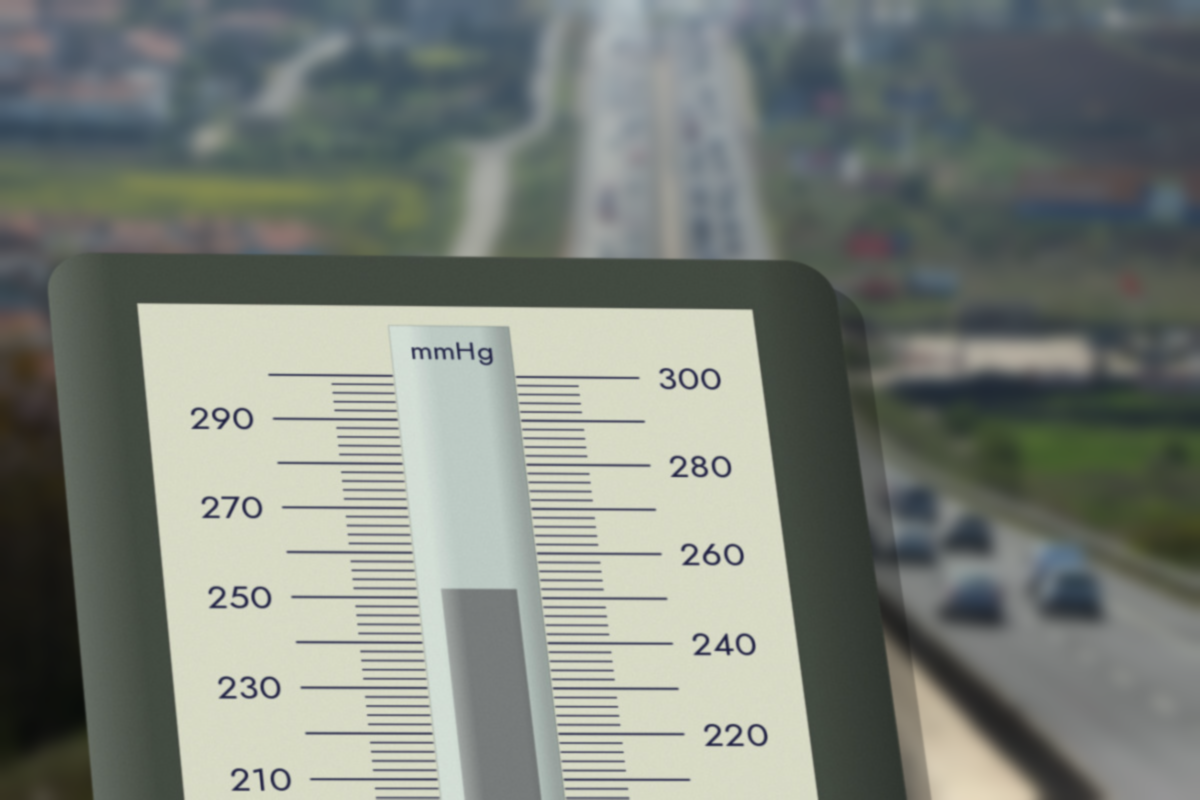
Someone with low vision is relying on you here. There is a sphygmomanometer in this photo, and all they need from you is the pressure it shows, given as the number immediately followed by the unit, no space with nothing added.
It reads 252mmHg
